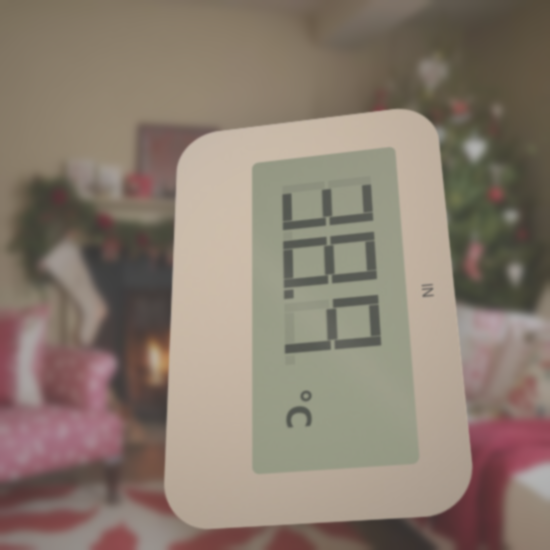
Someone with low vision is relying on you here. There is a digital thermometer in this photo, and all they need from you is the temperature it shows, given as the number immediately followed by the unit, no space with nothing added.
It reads 38.9°C
